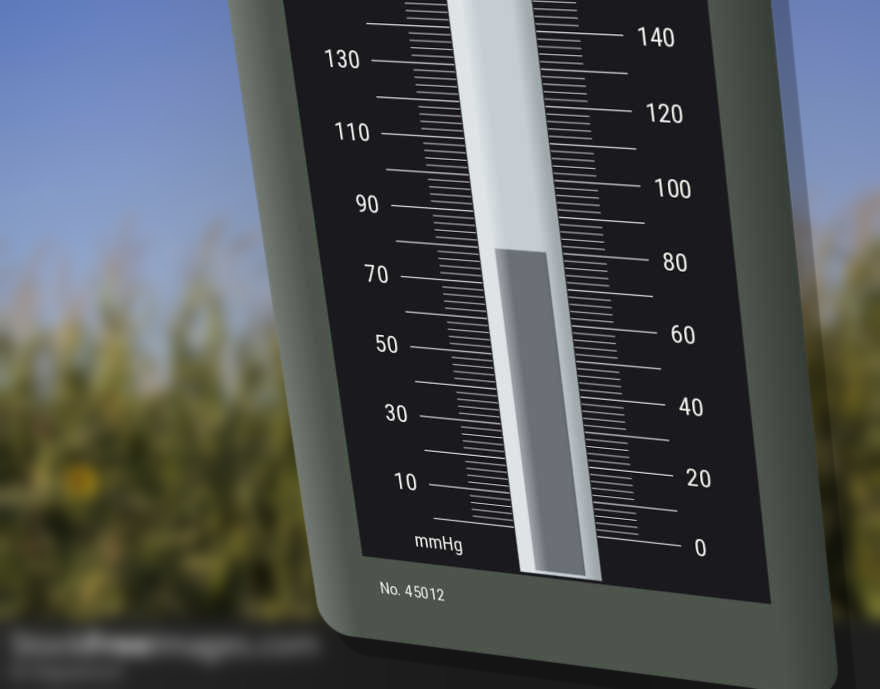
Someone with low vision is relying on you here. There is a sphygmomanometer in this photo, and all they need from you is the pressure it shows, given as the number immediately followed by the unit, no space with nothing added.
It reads 80mmHg
